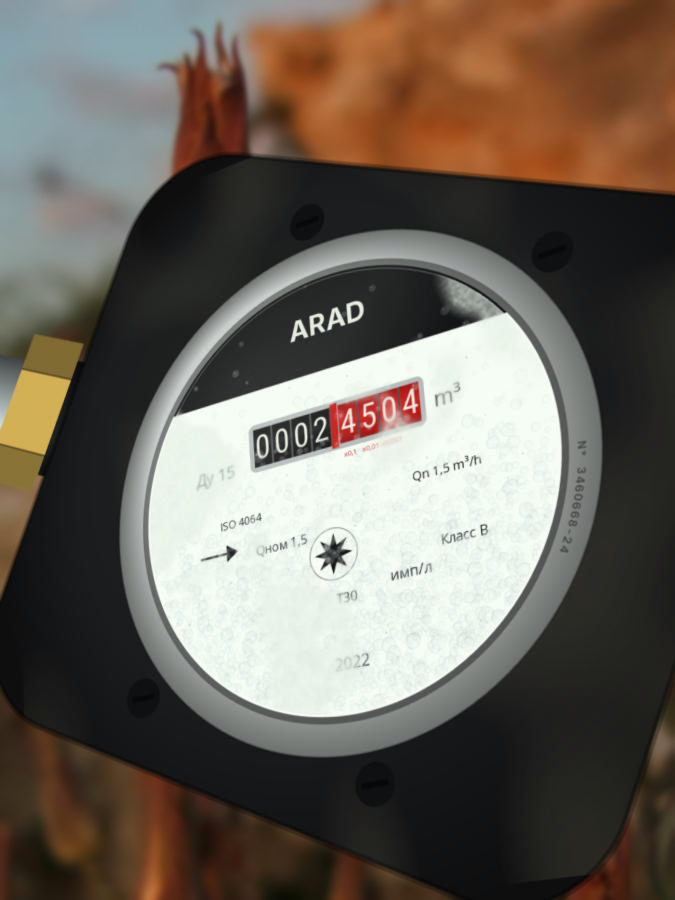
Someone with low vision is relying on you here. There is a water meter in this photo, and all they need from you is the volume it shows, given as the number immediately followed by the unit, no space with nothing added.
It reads 2.4504m³
